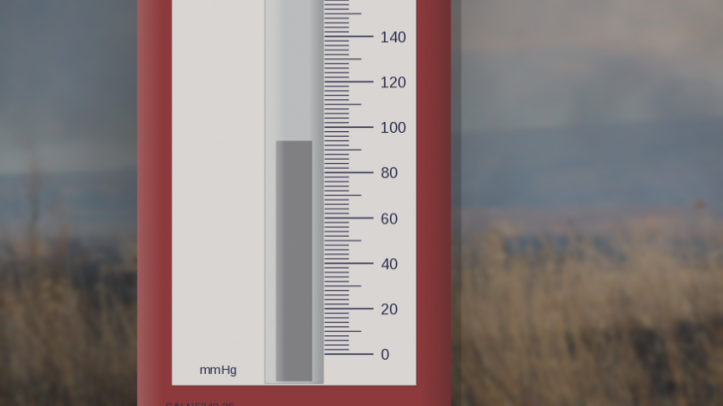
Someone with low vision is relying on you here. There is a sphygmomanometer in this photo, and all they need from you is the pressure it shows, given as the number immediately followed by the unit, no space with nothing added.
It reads 94mmHg
